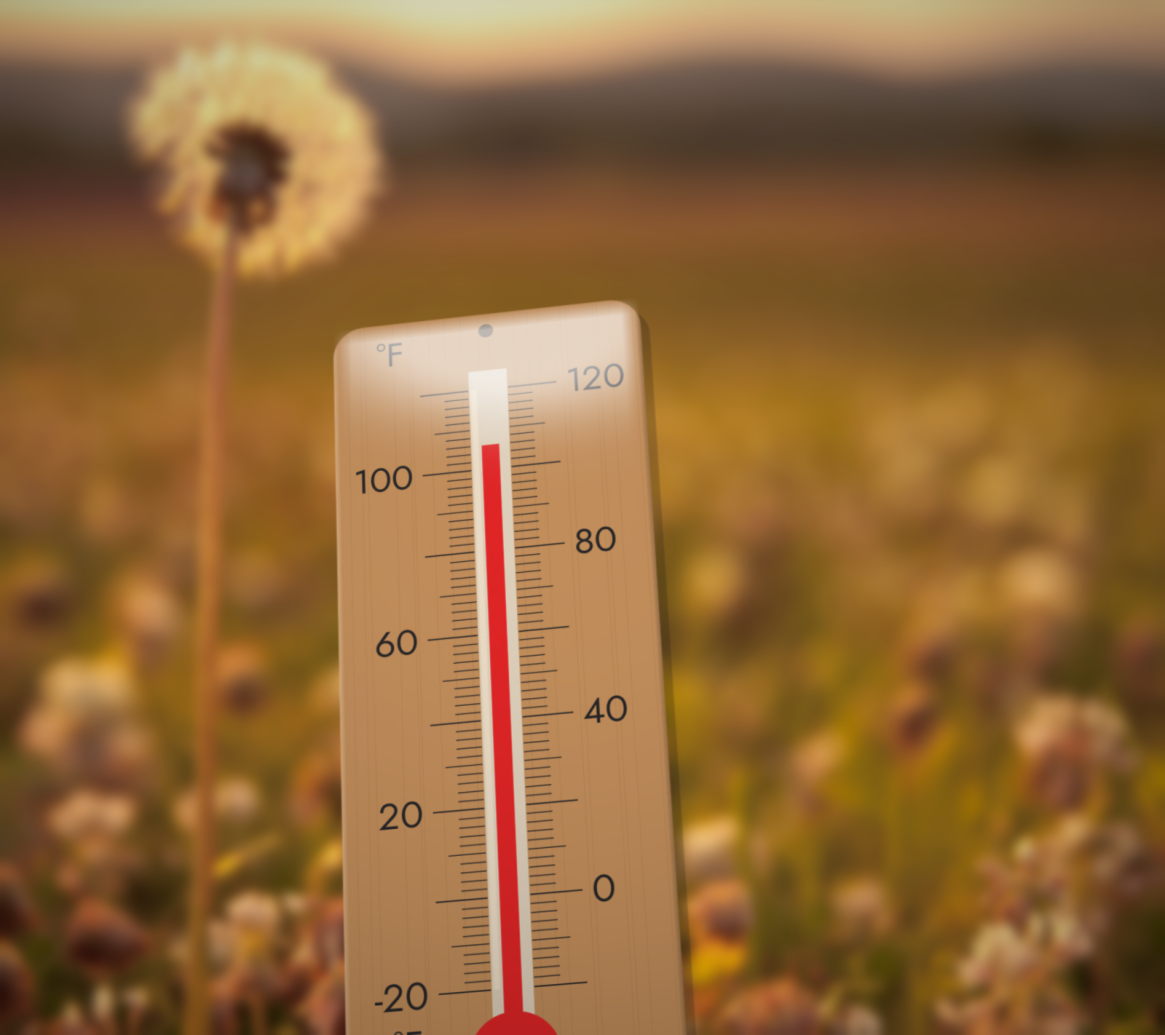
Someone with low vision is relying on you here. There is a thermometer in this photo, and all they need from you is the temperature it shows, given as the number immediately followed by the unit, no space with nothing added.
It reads 106°F
